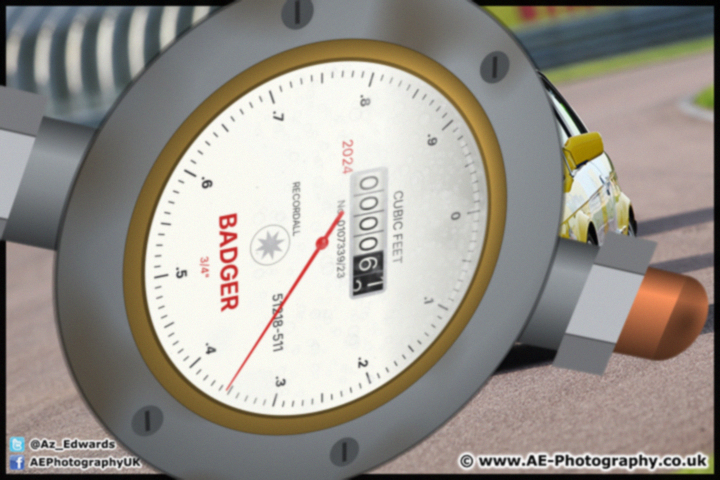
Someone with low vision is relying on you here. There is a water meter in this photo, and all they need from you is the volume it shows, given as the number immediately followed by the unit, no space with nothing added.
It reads 61.35ft³
